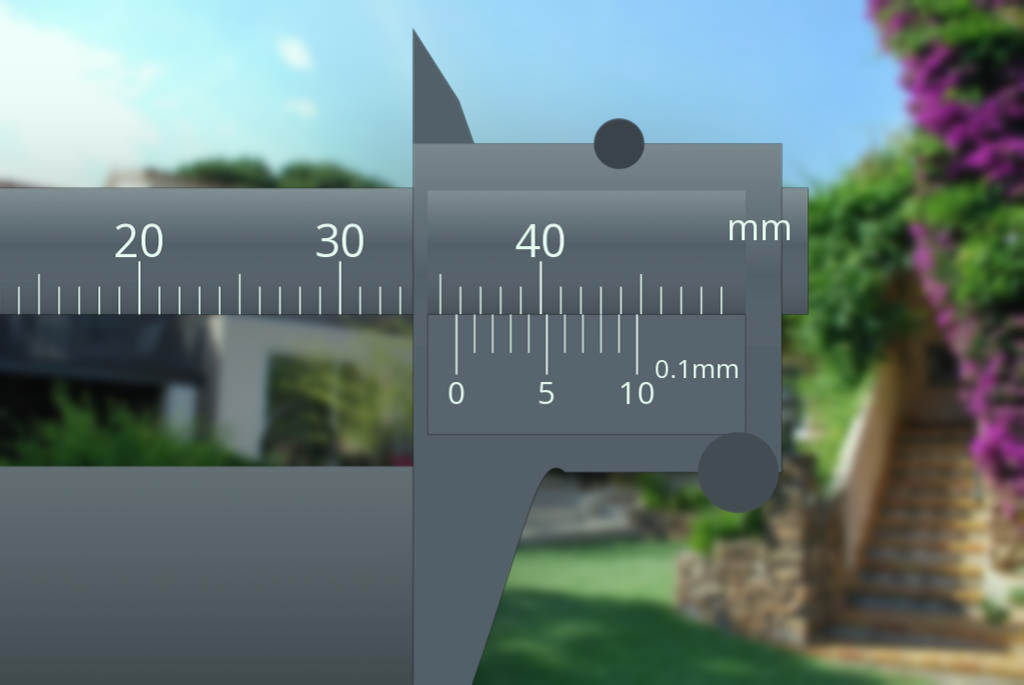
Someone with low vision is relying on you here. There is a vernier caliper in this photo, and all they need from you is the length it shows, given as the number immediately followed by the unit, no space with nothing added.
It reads 35.8mm
